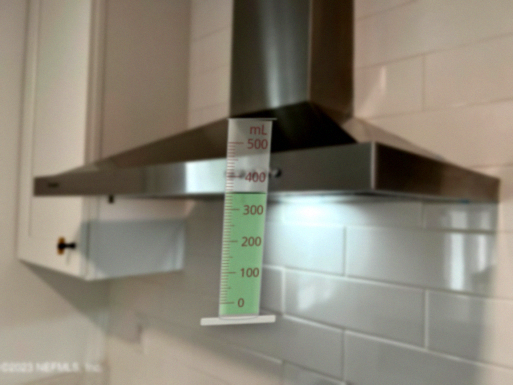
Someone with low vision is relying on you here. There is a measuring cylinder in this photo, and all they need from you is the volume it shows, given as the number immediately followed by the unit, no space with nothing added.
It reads 350mL
